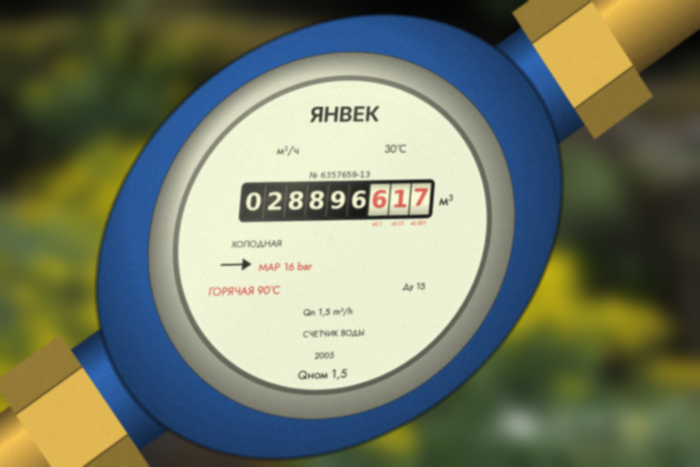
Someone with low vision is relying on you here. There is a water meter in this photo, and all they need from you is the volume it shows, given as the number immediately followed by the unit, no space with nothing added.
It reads 28896.617m³
